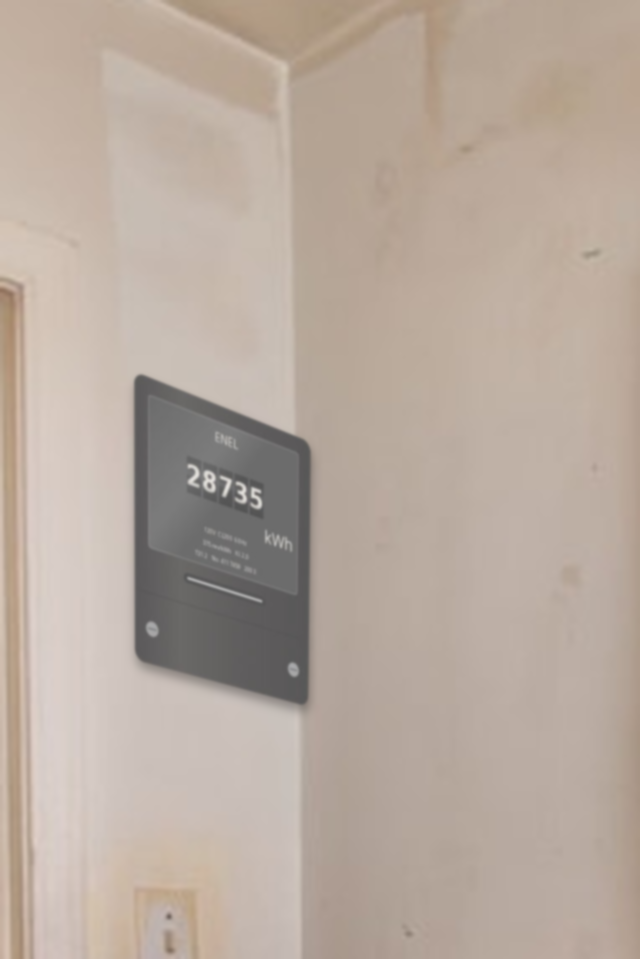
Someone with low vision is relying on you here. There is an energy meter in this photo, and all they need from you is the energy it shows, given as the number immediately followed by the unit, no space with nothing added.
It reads 28735kWh
